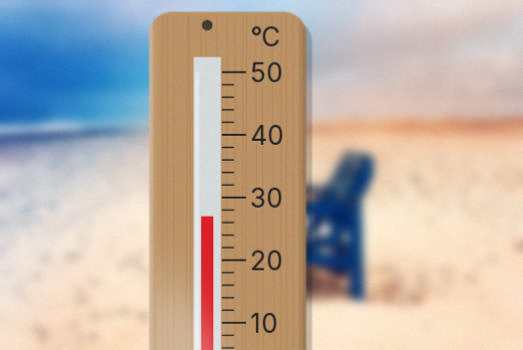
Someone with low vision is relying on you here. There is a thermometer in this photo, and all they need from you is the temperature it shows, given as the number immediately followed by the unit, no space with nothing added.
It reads 27°C
